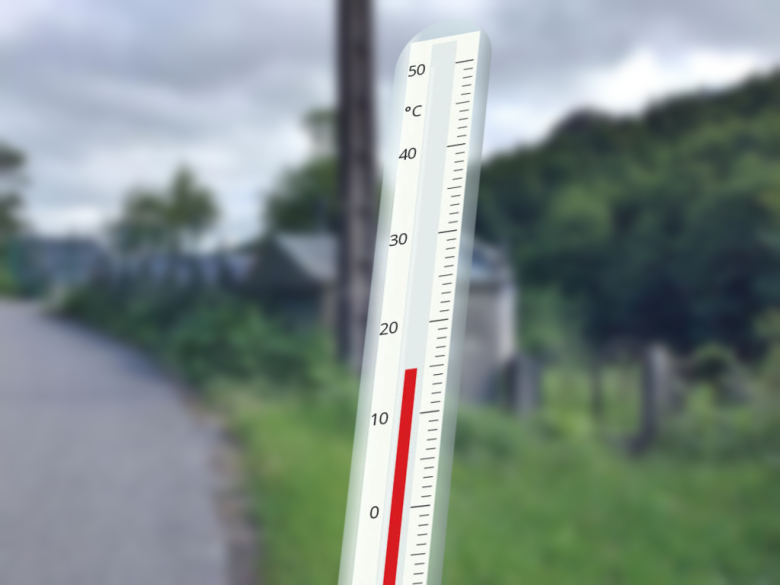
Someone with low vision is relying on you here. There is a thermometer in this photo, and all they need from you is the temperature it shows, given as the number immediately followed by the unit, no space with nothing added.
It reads 15°C
